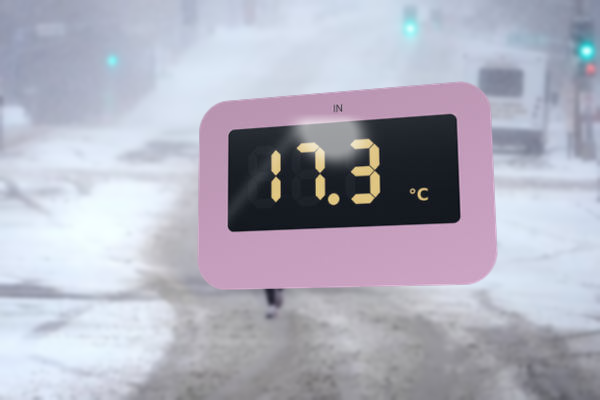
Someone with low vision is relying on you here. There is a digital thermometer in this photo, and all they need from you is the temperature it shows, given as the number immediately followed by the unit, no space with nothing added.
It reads 17.3°C
